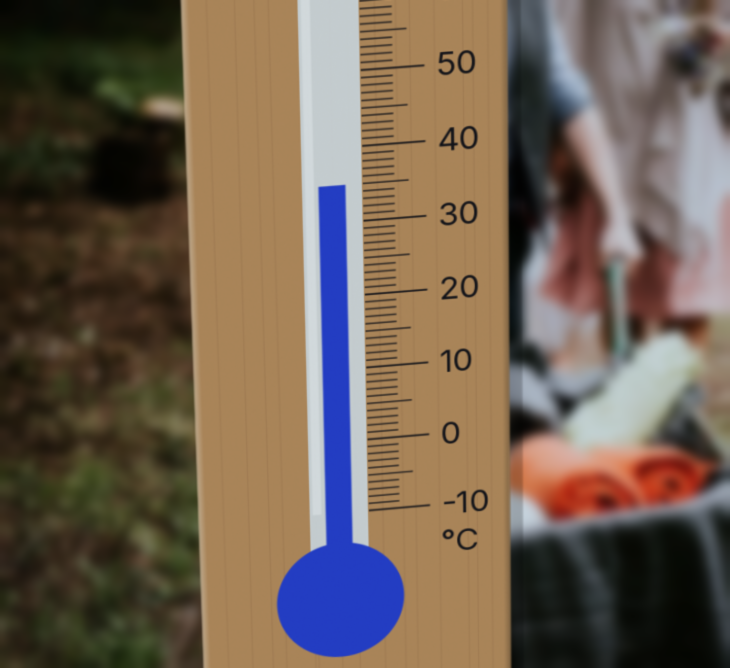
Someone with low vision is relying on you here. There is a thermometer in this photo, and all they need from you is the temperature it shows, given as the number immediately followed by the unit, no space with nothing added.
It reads 35°C
